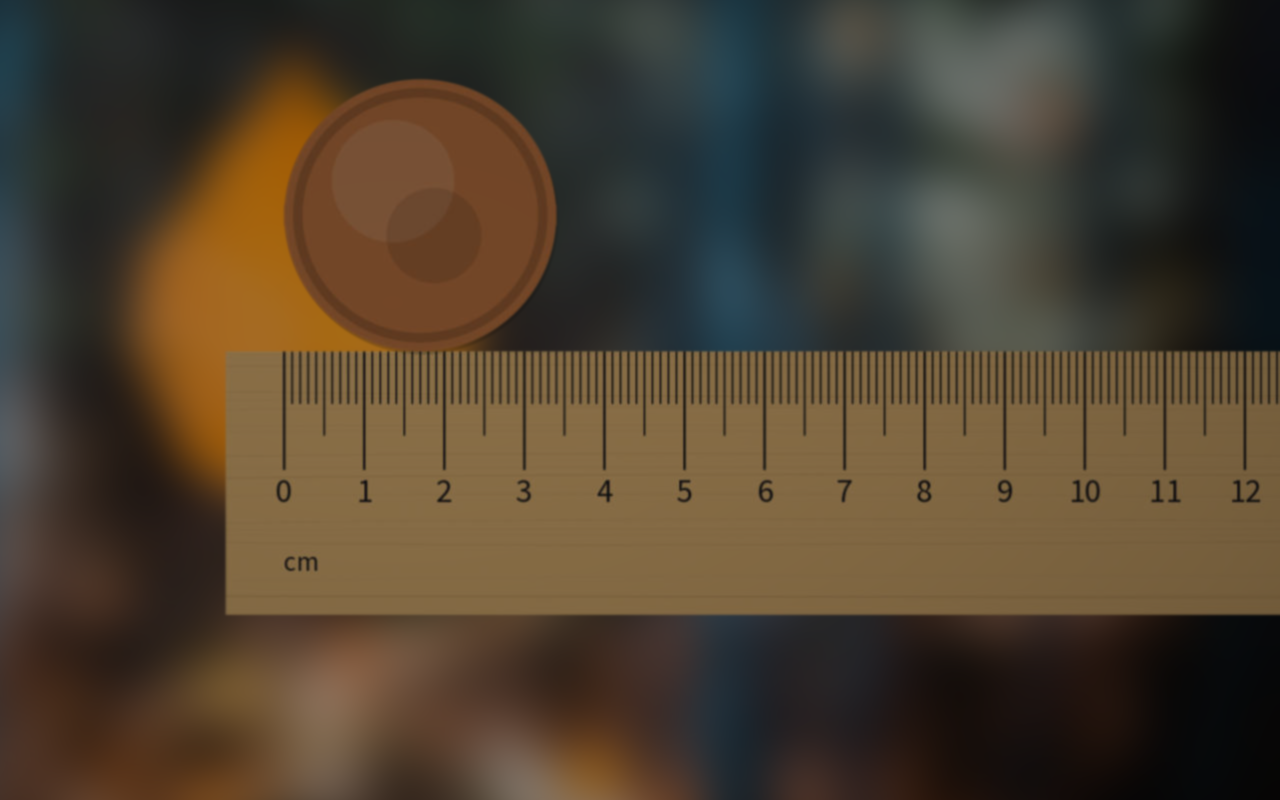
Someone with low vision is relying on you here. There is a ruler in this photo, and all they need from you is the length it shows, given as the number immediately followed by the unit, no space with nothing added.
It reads 3.4cm
